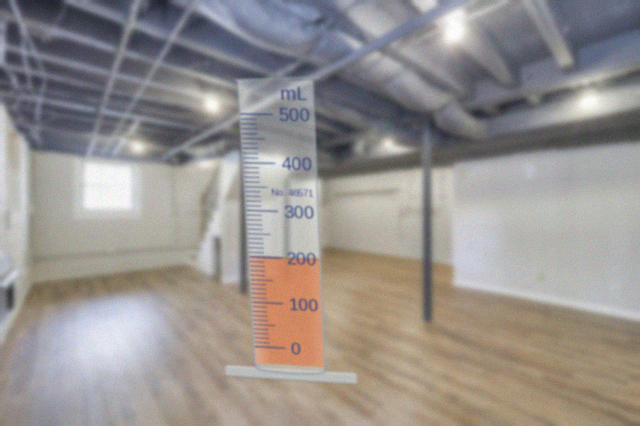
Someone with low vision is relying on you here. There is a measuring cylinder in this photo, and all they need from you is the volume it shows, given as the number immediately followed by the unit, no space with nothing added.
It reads 200mL
